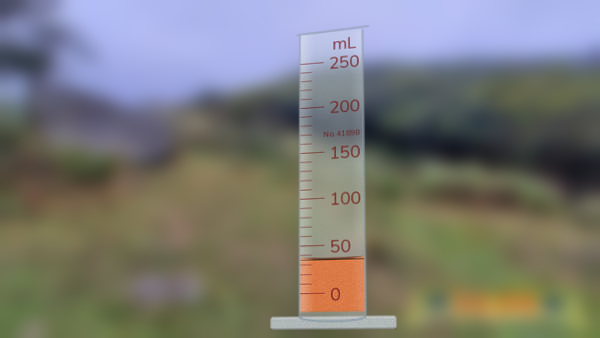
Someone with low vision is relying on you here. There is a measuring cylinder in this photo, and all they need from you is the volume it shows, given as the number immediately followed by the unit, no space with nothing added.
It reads 35mL
